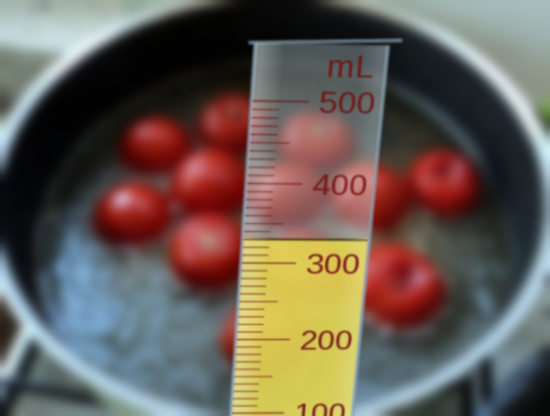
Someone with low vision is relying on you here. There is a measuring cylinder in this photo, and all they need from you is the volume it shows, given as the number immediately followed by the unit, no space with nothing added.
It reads 330mL
